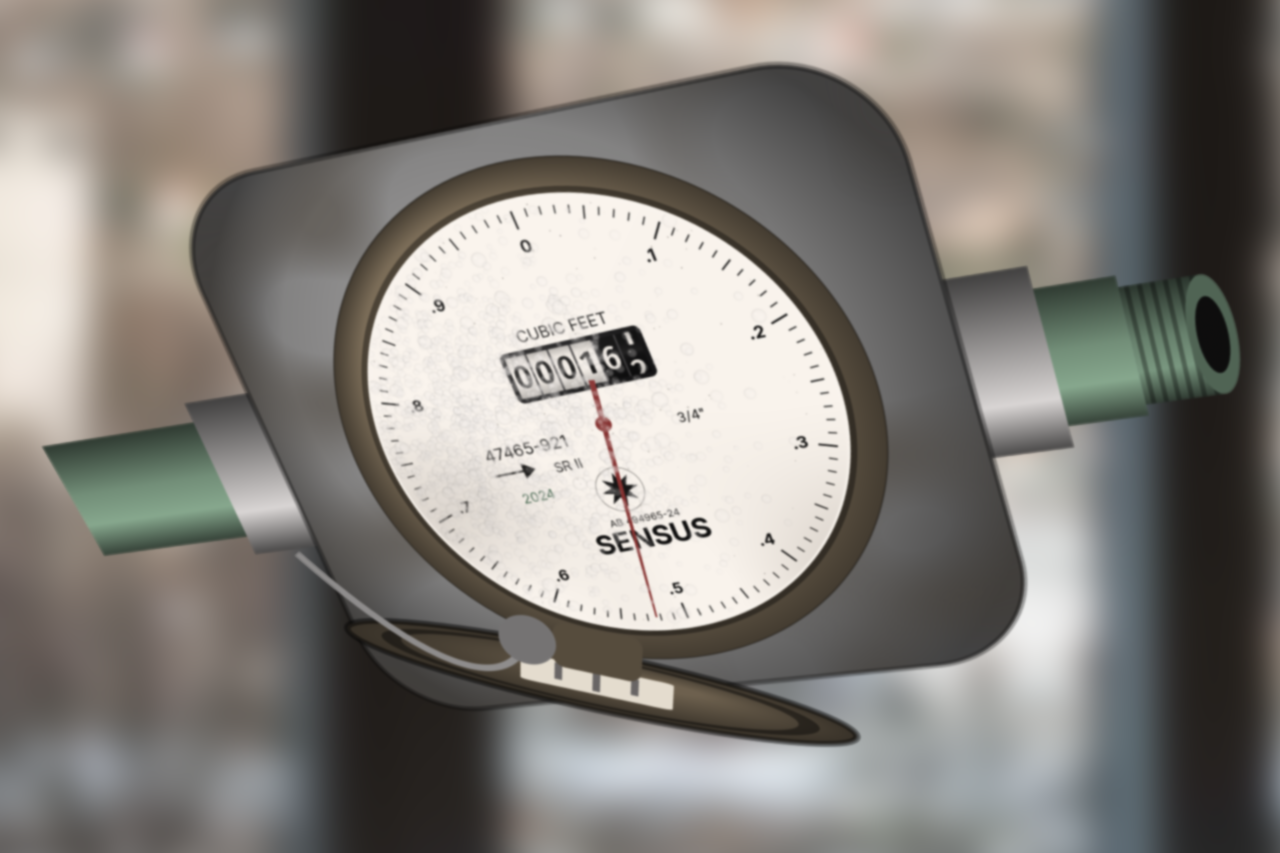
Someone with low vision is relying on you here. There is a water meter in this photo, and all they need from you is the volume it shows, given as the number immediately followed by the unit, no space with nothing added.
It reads 161.52ft³
